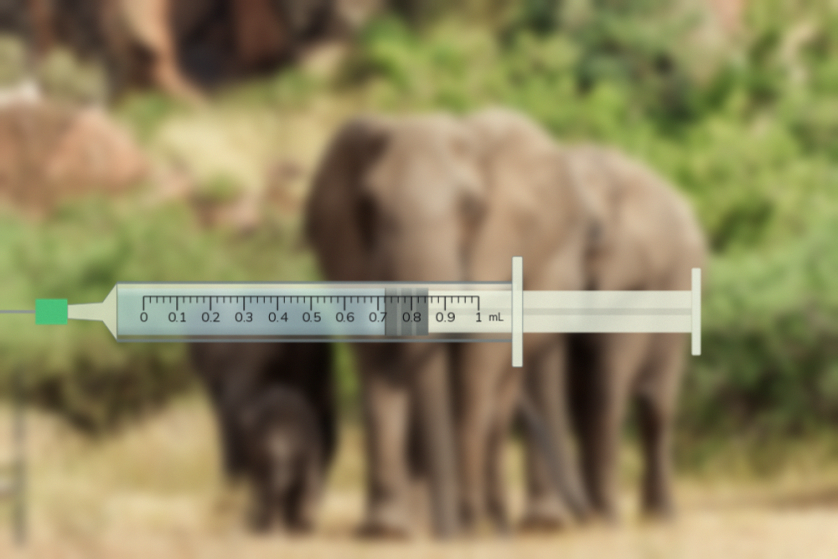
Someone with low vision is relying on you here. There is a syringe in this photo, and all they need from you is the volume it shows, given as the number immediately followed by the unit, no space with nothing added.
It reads 0.72mL
